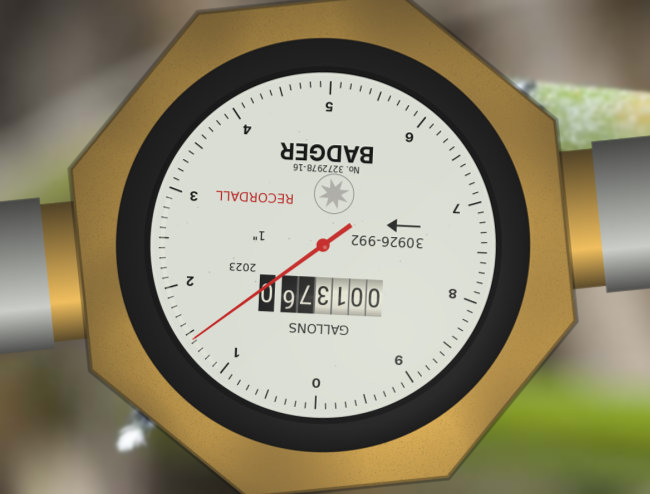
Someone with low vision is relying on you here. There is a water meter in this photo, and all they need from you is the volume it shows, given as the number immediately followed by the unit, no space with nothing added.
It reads 13761.4gal
